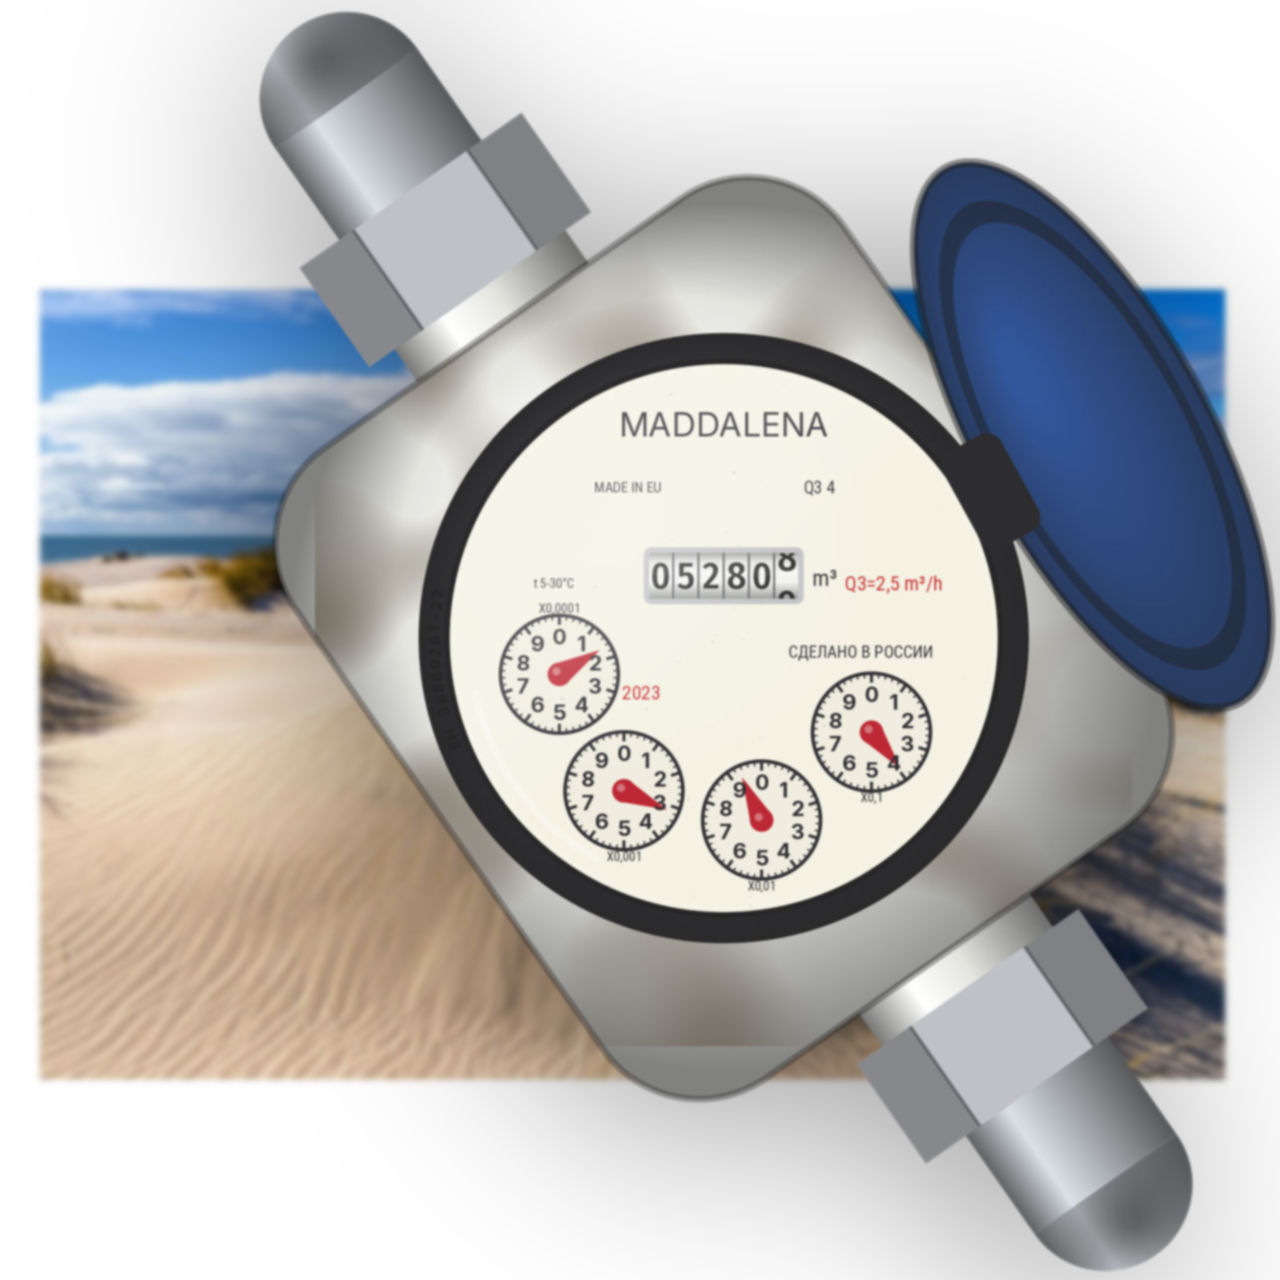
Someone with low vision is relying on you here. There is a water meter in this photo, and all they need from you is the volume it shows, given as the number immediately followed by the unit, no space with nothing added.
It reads 52808.3931m³
